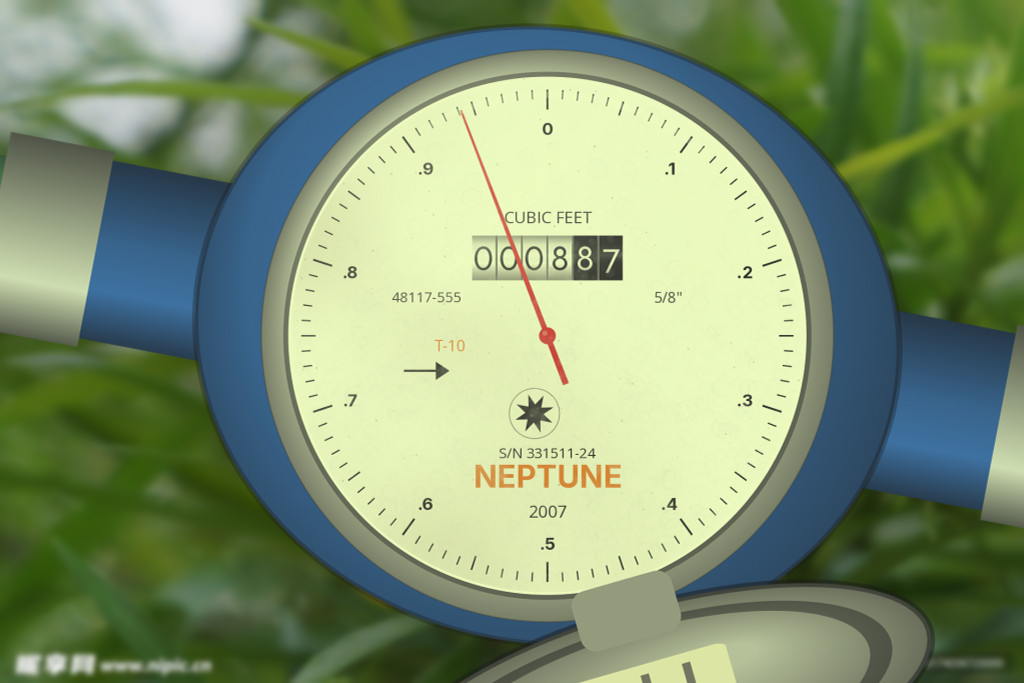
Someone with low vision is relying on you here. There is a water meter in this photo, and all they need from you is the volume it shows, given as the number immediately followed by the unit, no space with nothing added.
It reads 886.94ft³
